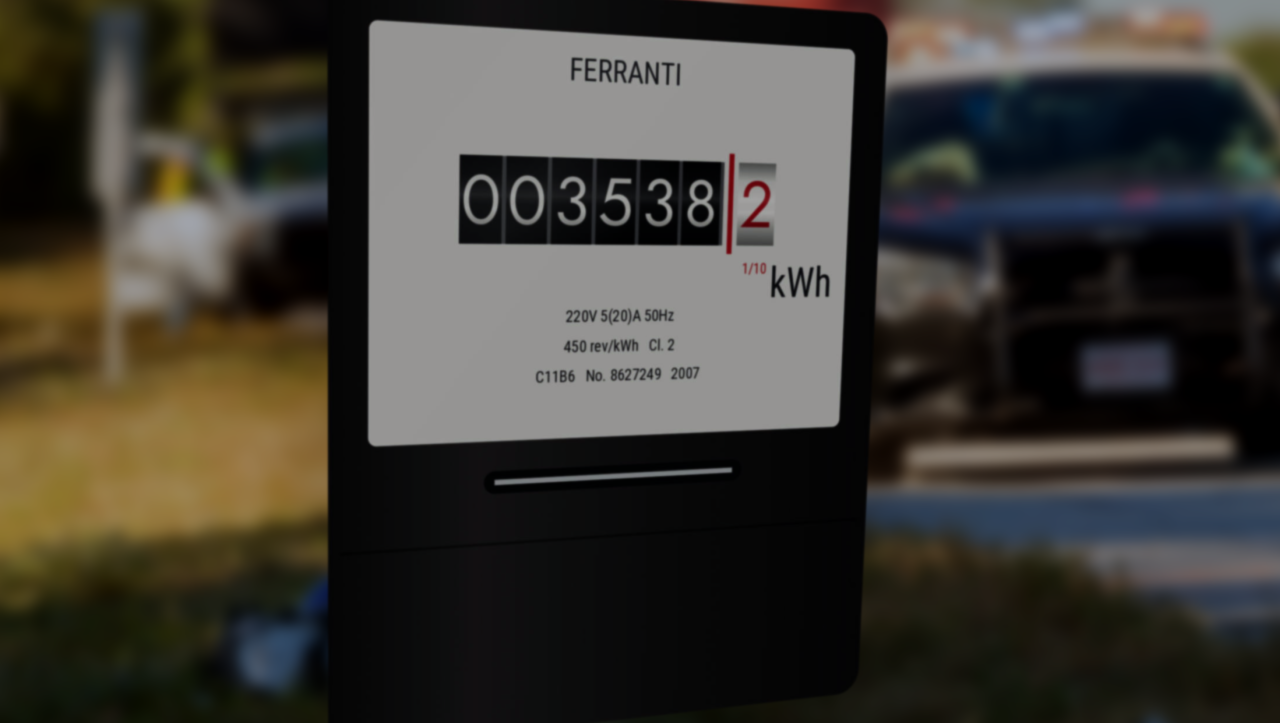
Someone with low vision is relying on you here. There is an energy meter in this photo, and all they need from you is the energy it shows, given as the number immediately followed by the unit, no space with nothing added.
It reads 3538.2kWh
